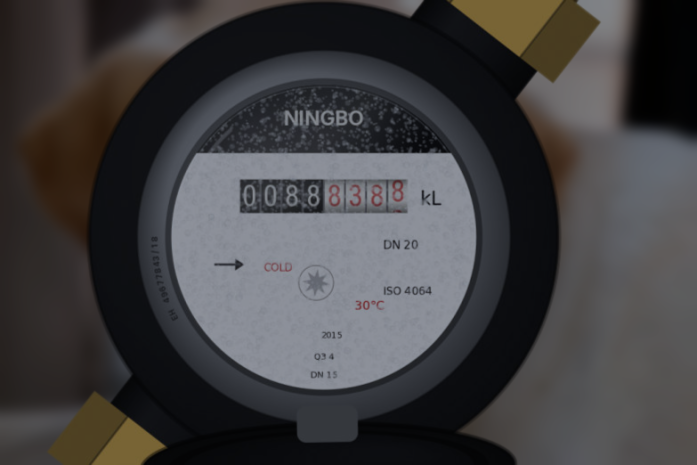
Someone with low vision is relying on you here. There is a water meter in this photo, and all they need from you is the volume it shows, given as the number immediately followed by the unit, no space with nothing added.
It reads 88.8388kL
